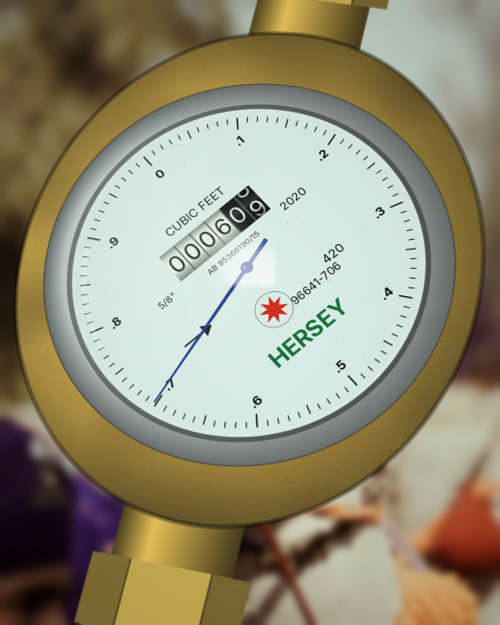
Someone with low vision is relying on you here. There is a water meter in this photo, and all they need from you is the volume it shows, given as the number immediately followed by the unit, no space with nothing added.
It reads 608.70ft³
